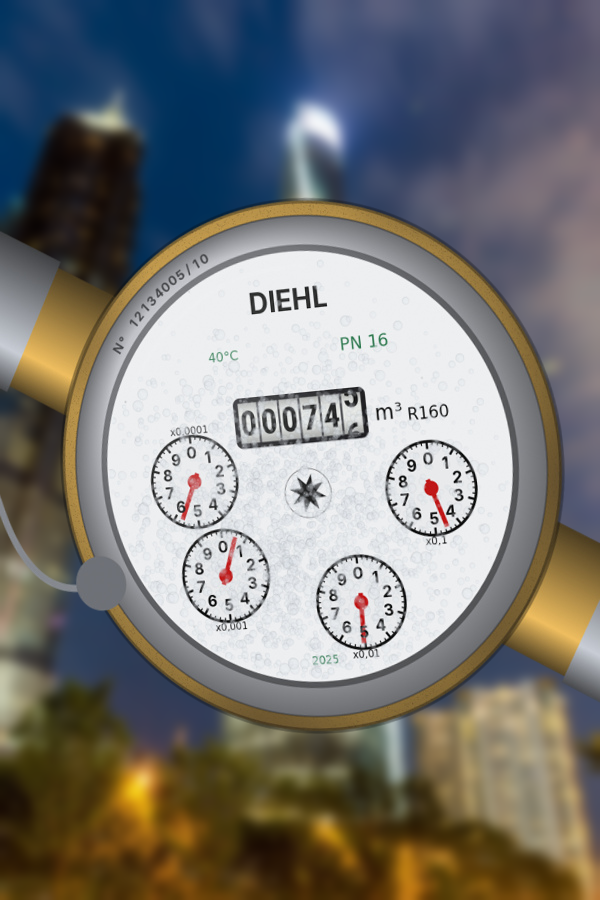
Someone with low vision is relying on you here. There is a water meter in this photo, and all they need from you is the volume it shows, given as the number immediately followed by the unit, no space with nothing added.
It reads 745.4505m³
